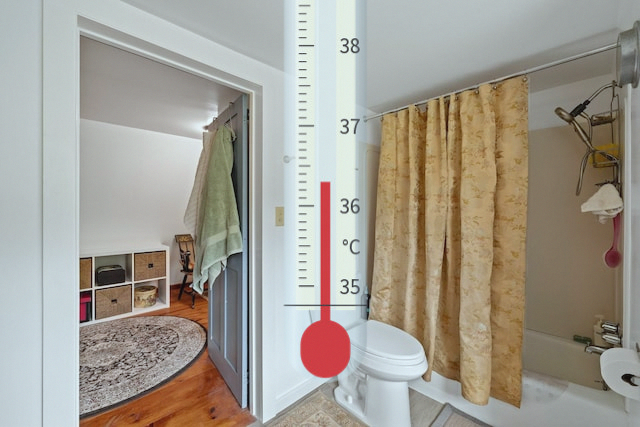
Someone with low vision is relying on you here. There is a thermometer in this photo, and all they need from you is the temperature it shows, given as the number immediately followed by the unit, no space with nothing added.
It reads 36.3°C
